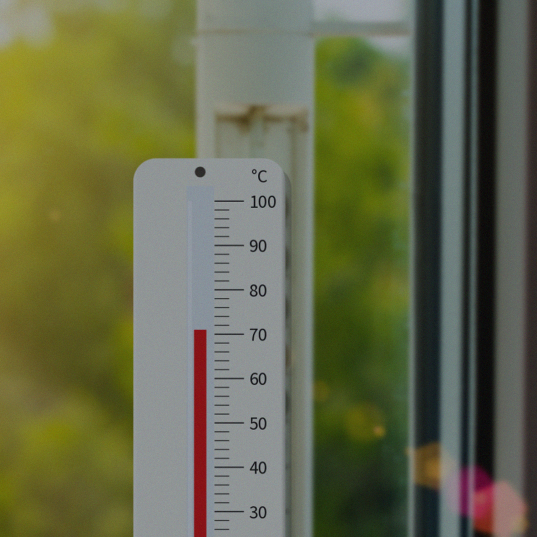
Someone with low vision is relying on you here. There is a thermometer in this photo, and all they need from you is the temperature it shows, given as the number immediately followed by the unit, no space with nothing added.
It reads 71°C
